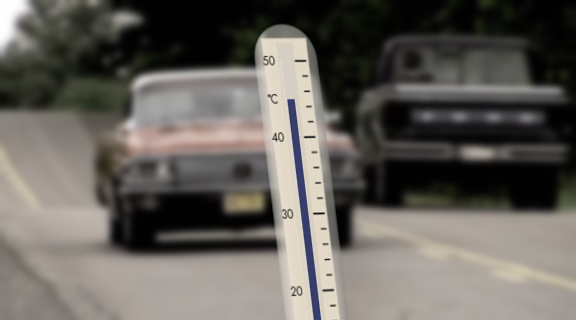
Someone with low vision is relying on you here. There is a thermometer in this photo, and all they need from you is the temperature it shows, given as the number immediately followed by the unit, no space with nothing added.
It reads 45°C
